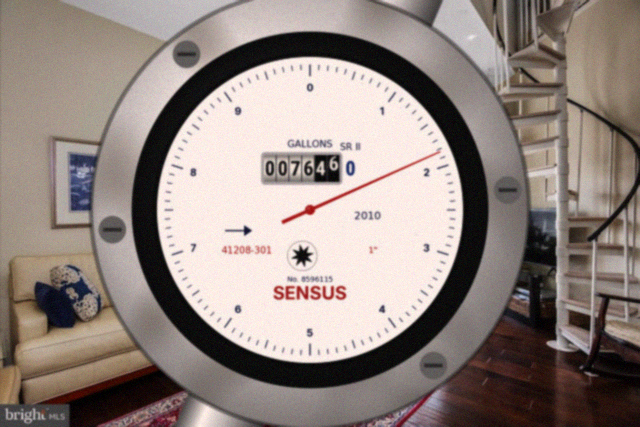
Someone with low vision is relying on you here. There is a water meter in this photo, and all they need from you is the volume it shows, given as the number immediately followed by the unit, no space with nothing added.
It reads 76461.8gal
